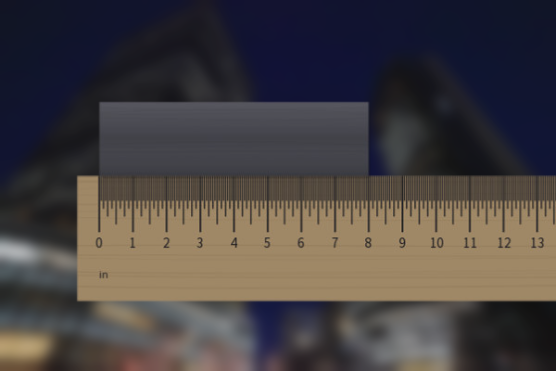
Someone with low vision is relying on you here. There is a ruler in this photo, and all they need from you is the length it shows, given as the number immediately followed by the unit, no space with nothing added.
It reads 8in
